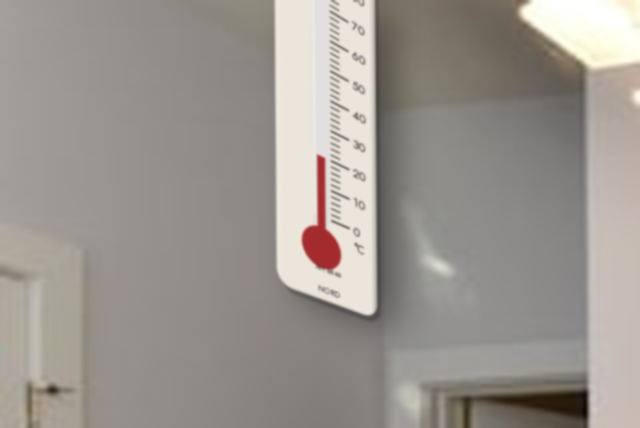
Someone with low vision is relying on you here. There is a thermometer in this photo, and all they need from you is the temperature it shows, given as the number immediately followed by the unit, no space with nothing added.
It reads 20°C
